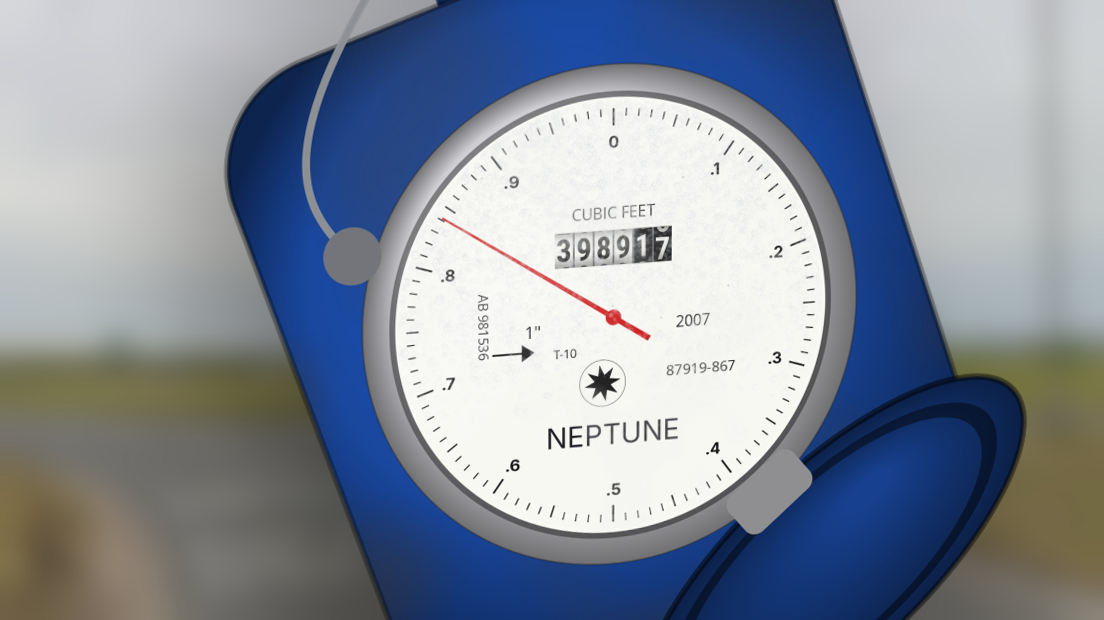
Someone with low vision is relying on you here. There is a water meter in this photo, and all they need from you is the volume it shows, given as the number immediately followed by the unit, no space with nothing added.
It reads 398916.84ft³
